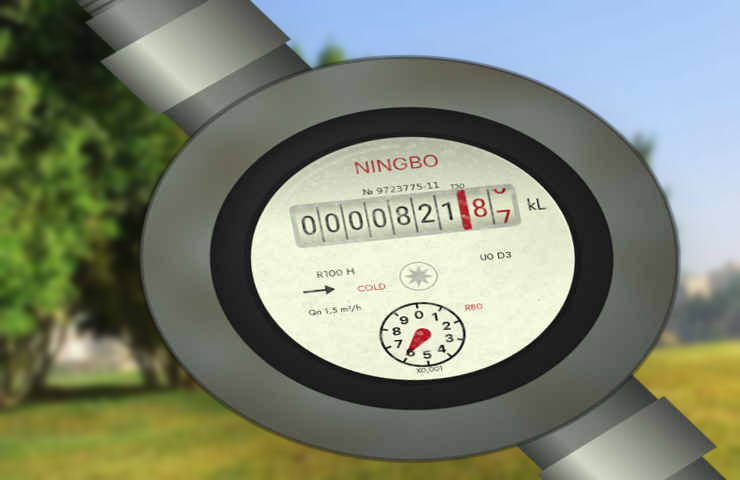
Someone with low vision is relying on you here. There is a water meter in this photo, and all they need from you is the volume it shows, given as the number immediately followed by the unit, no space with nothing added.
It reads 821.866kL
